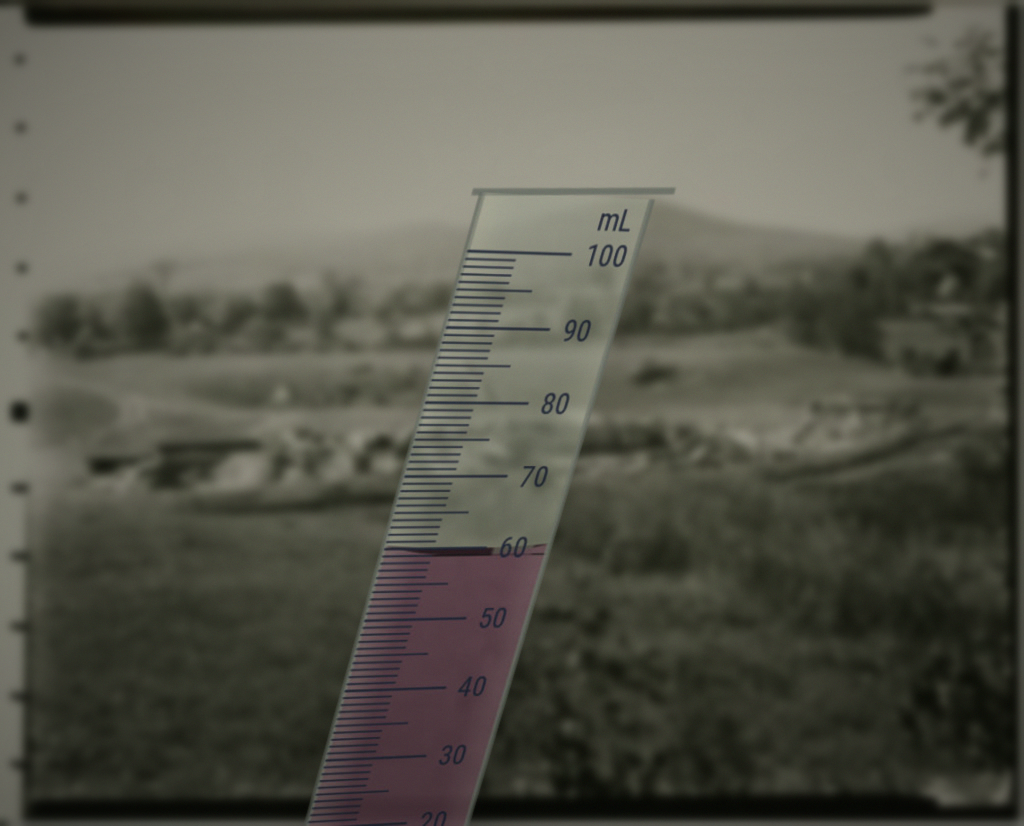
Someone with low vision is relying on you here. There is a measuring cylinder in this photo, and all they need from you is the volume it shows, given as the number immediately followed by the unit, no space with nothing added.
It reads 59mL
